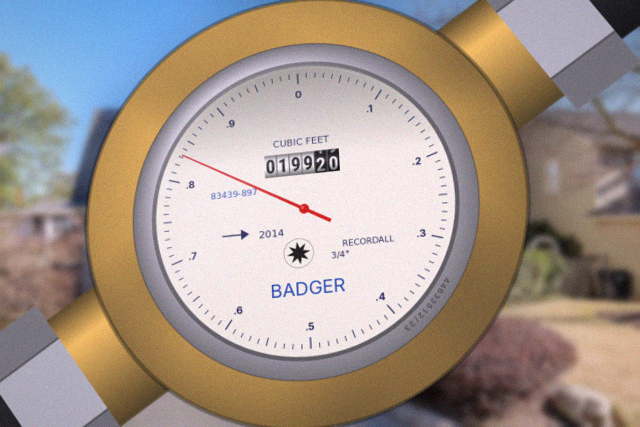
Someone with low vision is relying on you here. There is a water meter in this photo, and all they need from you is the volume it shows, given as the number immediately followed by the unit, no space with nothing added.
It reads 19919.83ft³
